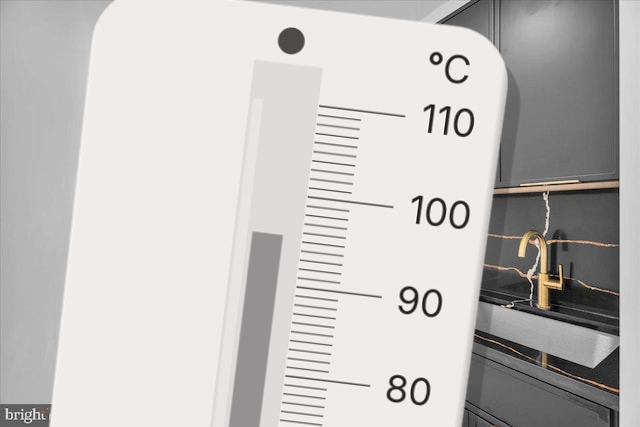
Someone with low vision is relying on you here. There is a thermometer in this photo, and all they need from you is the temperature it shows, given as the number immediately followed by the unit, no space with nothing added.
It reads 95.5°C
